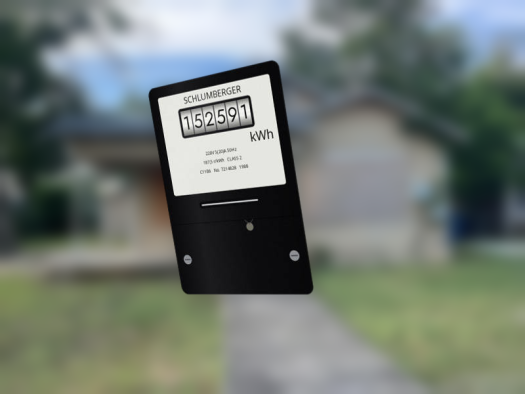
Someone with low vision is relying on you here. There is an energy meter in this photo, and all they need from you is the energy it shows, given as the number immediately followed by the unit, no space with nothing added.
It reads 152591kWh
